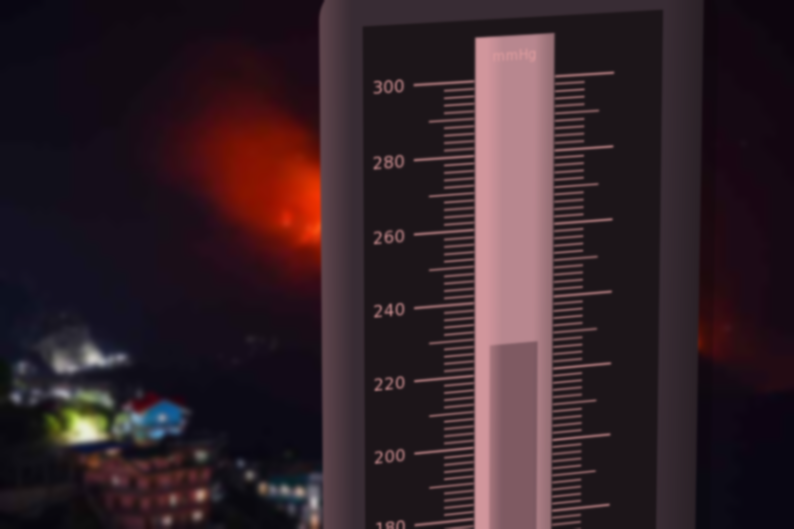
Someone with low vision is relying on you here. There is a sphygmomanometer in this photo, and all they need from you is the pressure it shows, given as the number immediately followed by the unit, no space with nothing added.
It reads 228mmHg
